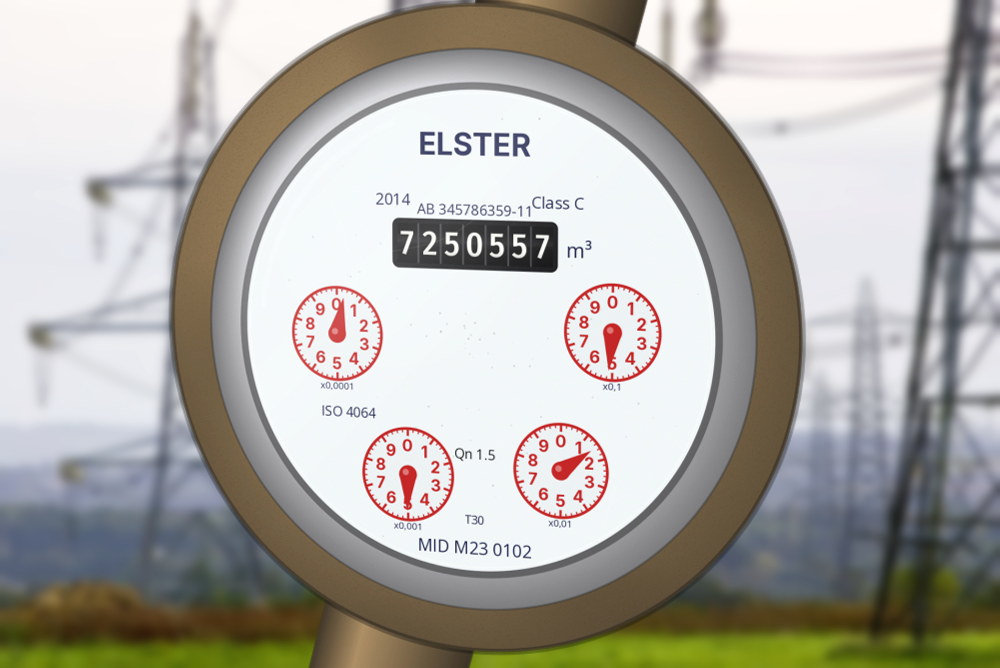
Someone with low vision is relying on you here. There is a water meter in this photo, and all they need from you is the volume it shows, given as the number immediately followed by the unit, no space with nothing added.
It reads 7250557.5150m³
